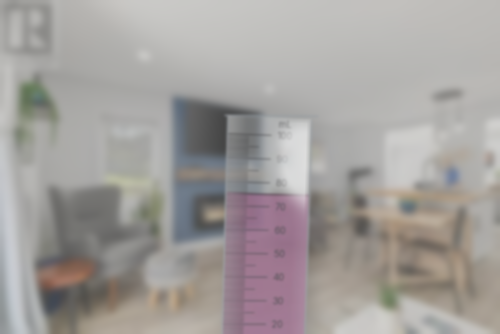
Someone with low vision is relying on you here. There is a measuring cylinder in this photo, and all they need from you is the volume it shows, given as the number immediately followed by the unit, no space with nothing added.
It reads 75mL
